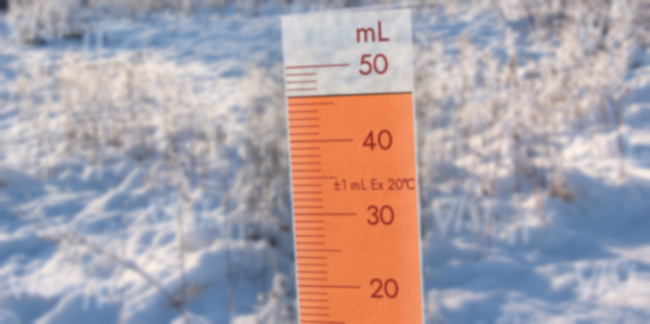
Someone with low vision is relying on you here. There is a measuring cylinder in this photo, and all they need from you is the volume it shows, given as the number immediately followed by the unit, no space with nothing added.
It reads 46mL
